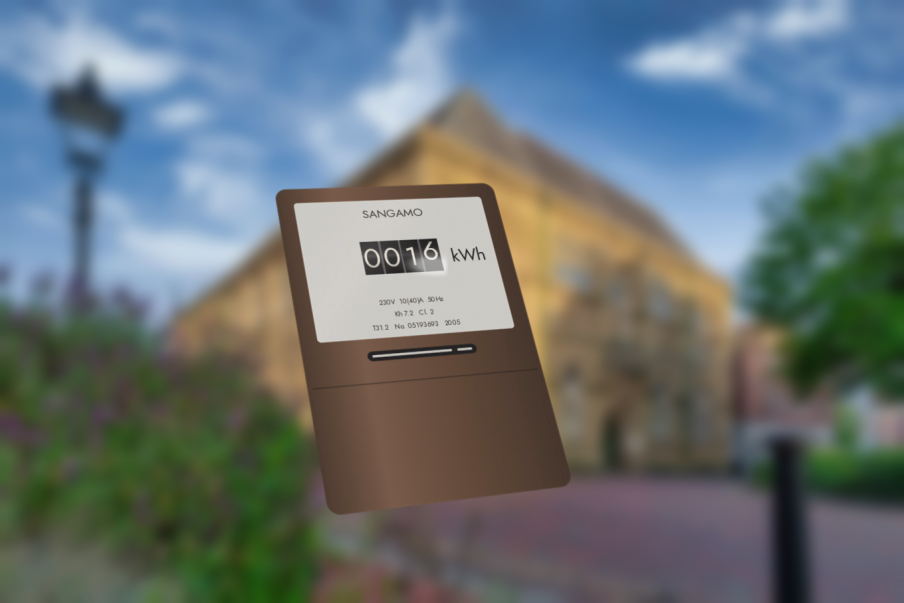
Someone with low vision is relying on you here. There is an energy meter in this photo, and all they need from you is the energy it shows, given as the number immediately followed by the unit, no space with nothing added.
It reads 16kWh
